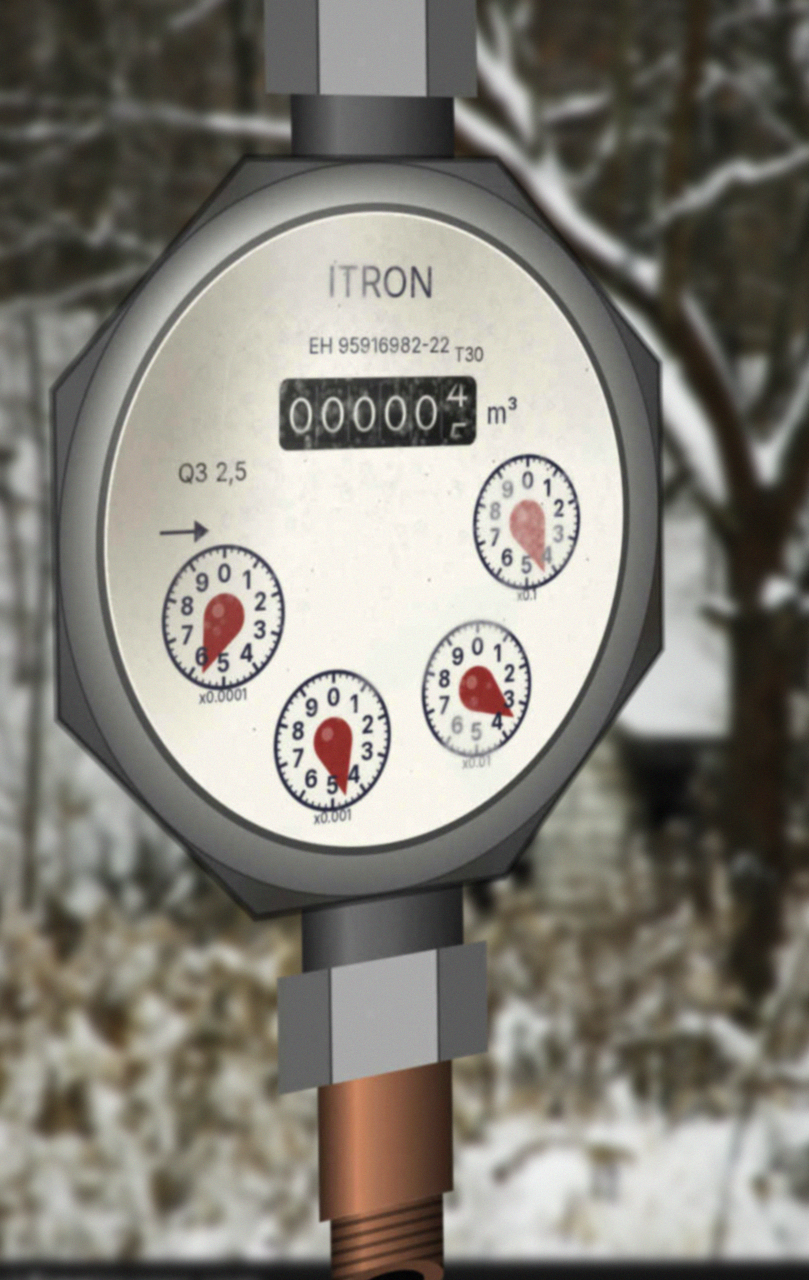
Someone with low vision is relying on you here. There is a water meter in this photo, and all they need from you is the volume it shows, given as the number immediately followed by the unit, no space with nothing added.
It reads 4.4345m³
